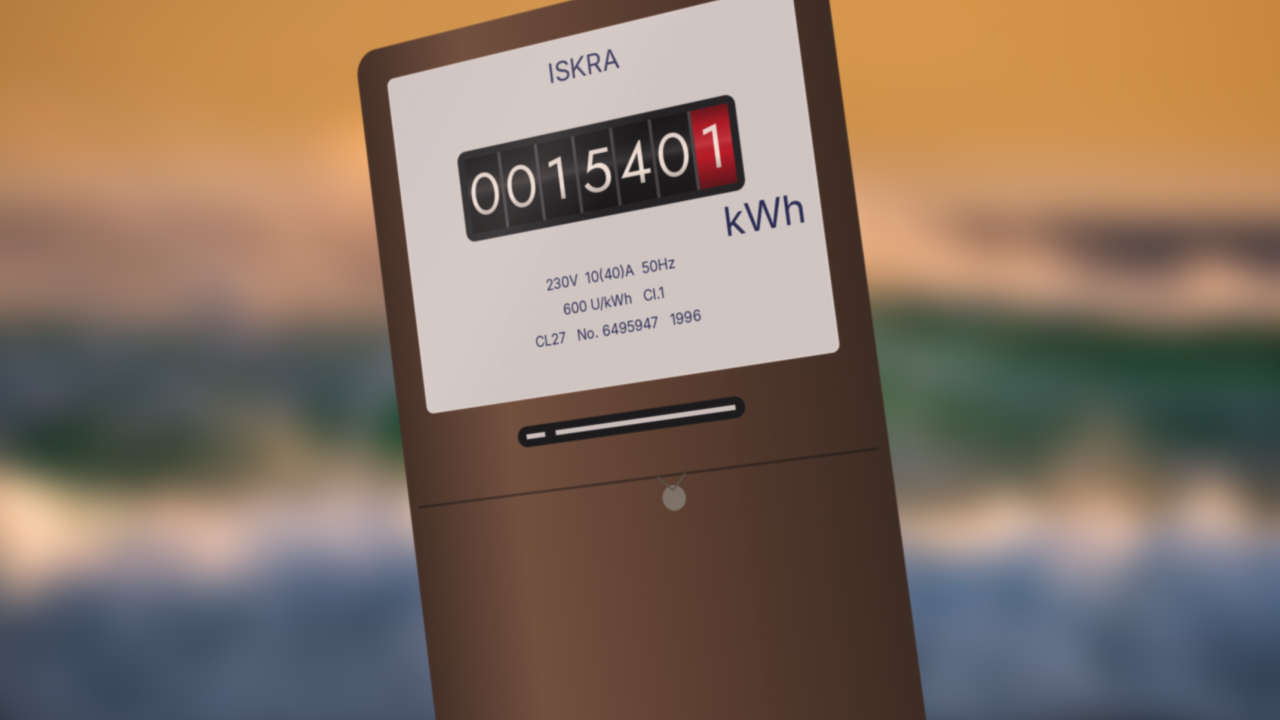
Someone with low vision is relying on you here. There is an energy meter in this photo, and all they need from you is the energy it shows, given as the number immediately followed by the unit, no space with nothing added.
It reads 1540.1kWh
